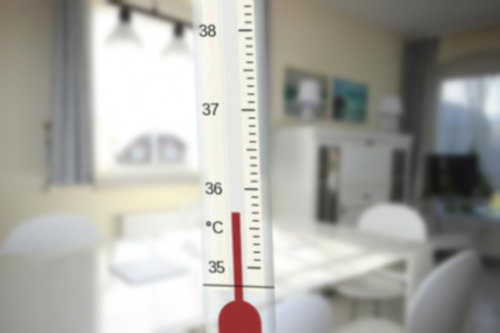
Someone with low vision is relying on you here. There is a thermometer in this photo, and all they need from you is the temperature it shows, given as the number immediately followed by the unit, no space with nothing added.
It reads 35.7°C
